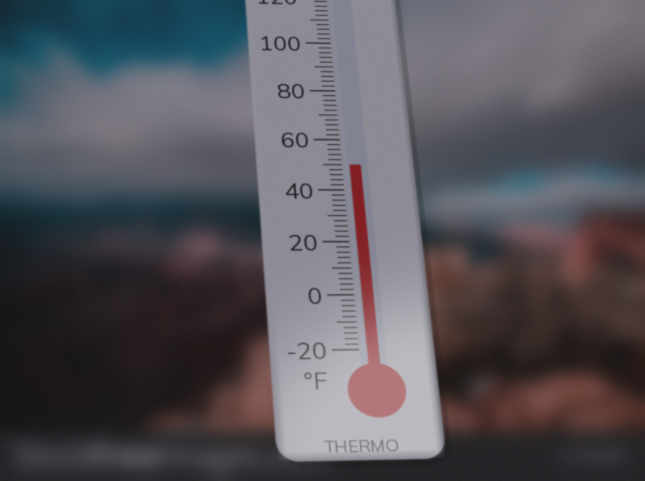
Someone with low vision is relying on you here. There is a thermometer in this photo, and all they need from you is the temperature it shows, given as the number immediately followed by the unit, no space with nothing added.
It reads 50°F
